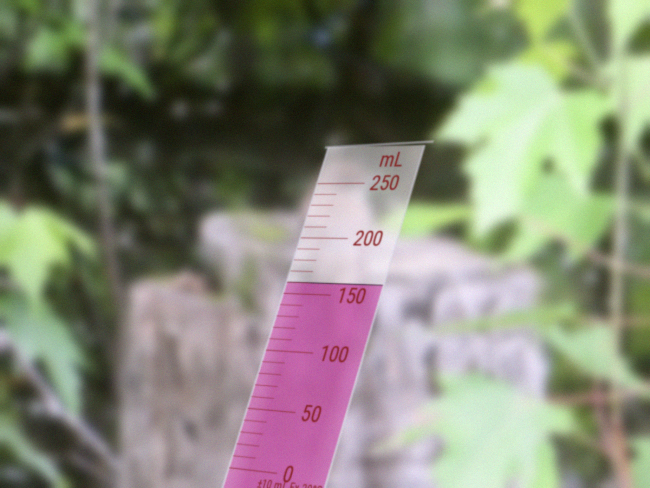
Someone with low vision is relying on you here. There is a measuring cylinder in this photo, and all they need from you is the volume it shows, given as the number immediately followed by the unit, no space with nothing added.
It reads 160mL
